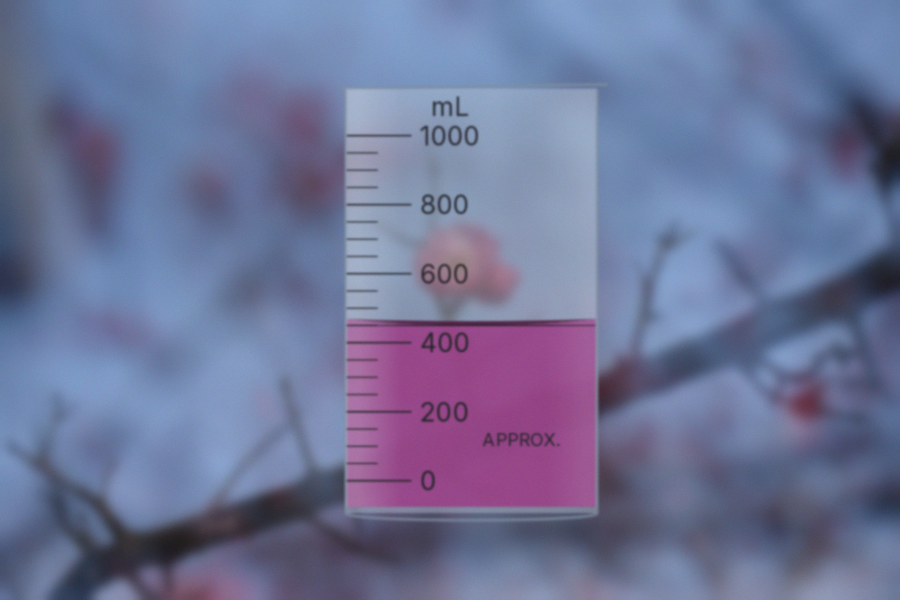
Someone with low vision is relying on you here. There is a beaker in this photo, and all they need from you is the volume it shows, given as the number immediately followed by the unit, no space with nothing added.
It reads 450mL
